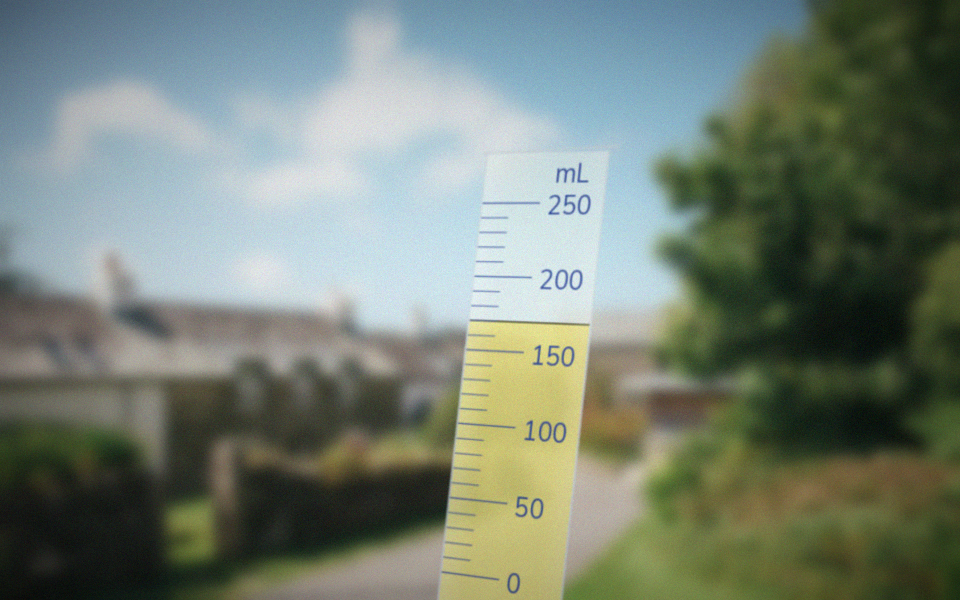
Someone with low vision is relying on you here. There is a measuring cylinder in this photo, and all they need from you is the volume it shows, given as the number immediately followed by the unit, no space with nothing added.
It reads 170mL
